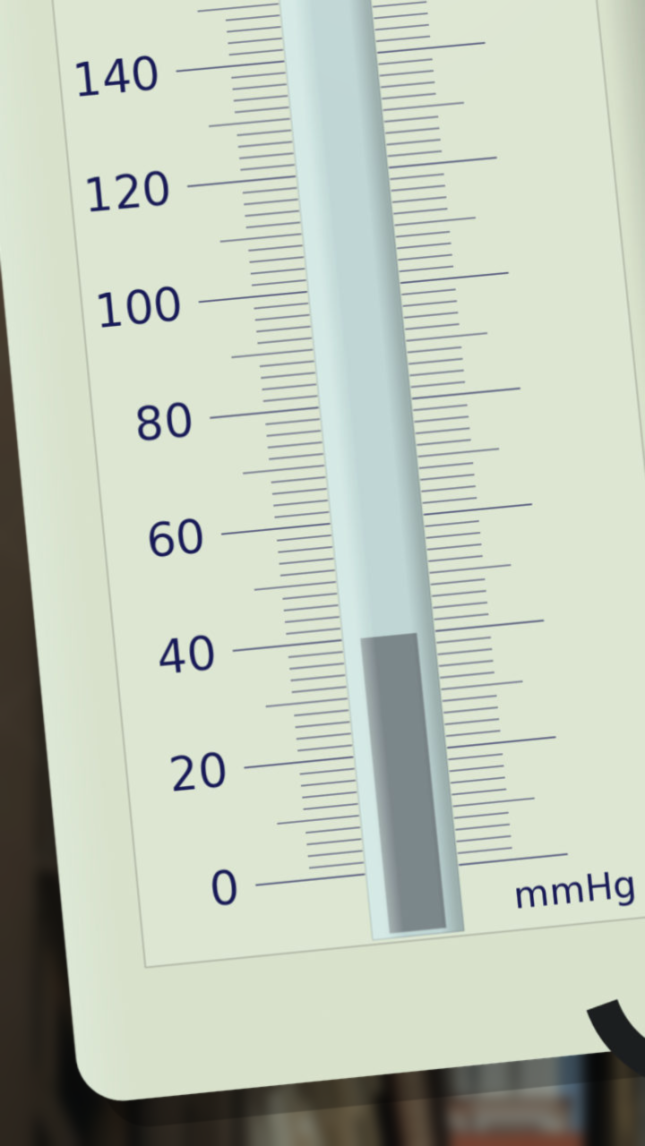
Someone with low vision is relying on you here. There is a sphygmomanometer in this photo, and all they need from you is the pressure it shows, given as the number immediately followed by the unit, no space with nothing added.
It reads 40mmHg
